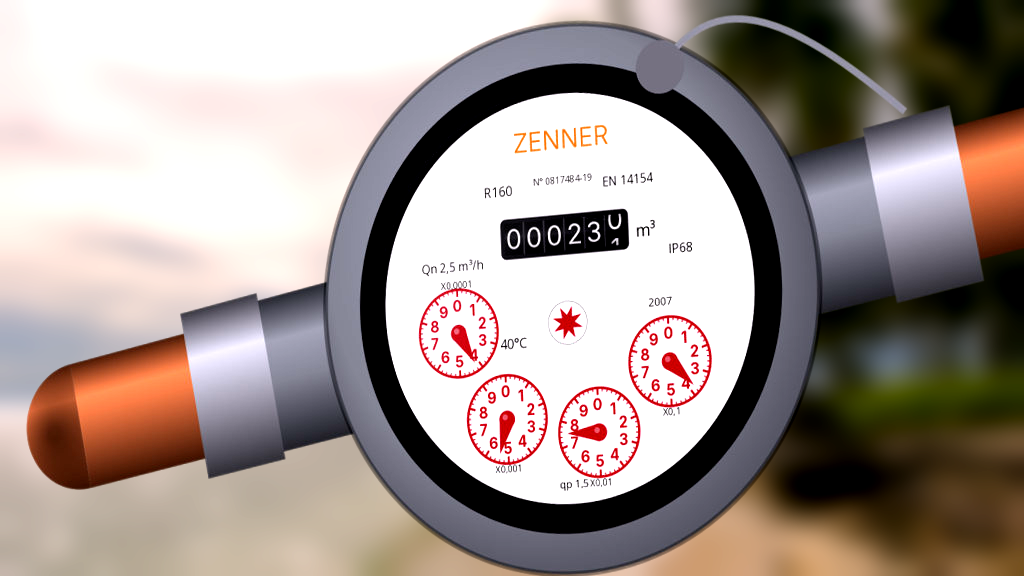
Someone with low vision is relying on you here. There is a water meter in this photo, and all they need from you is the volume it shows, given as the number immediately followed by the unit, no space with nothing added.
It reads 230.3754m³
